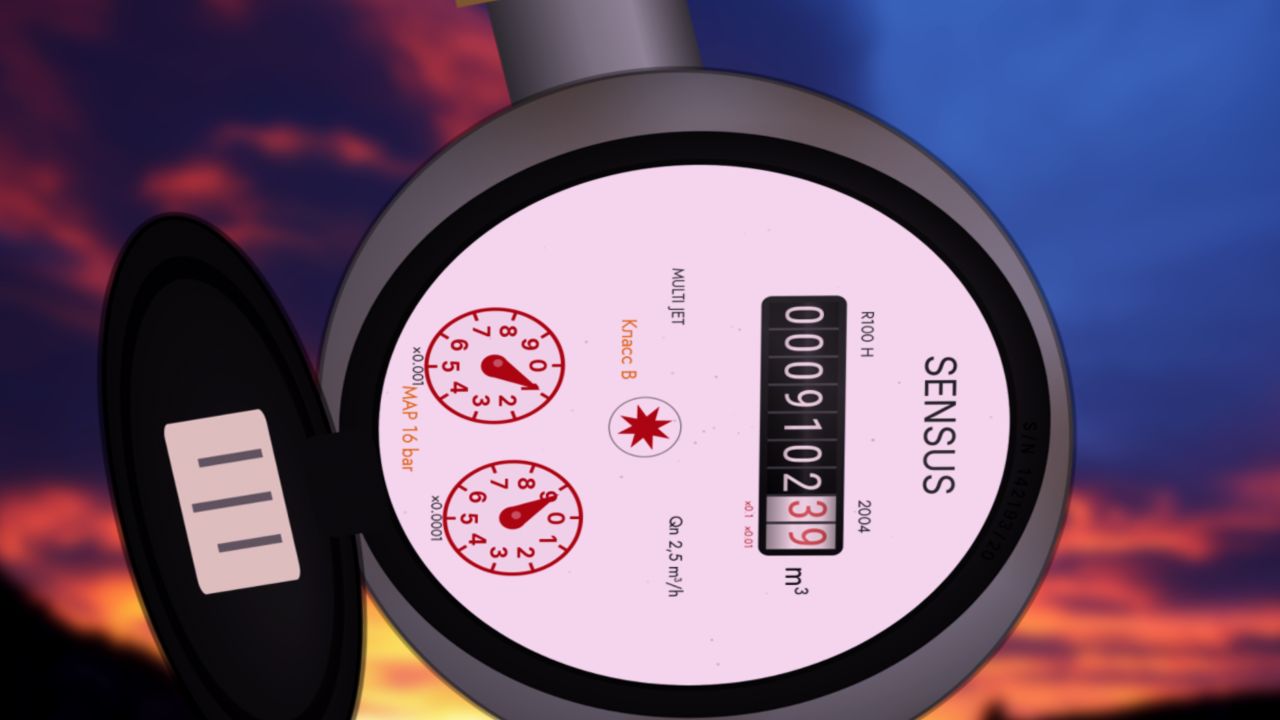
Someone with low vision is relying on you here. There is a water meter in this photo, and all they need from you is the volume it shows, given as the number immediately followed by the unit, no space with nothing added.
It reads 9102.3909m³
